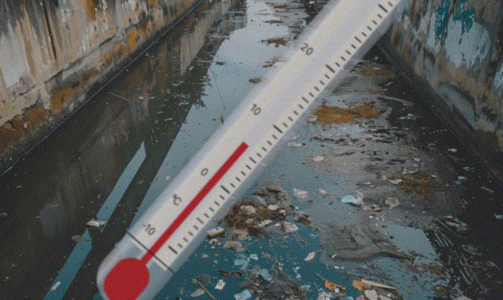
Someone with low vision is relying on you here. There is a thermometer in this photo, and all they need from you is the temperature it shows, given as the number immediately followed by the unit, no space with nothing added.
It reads 6°C
